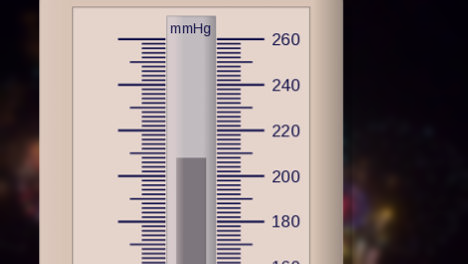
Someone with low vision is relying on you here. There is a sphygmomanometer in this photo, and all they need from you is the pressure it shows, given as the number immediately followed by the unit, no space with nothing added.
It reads 208mmHg
